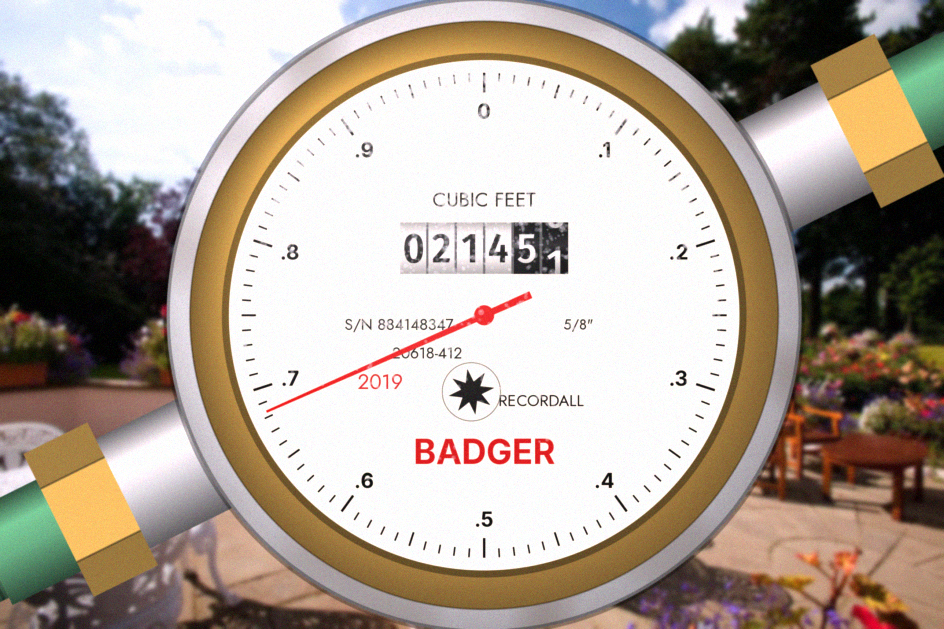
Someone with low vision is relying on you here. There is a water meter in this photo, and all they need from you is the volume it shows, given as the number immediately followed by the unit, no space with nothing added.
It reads 21450.68ft³
